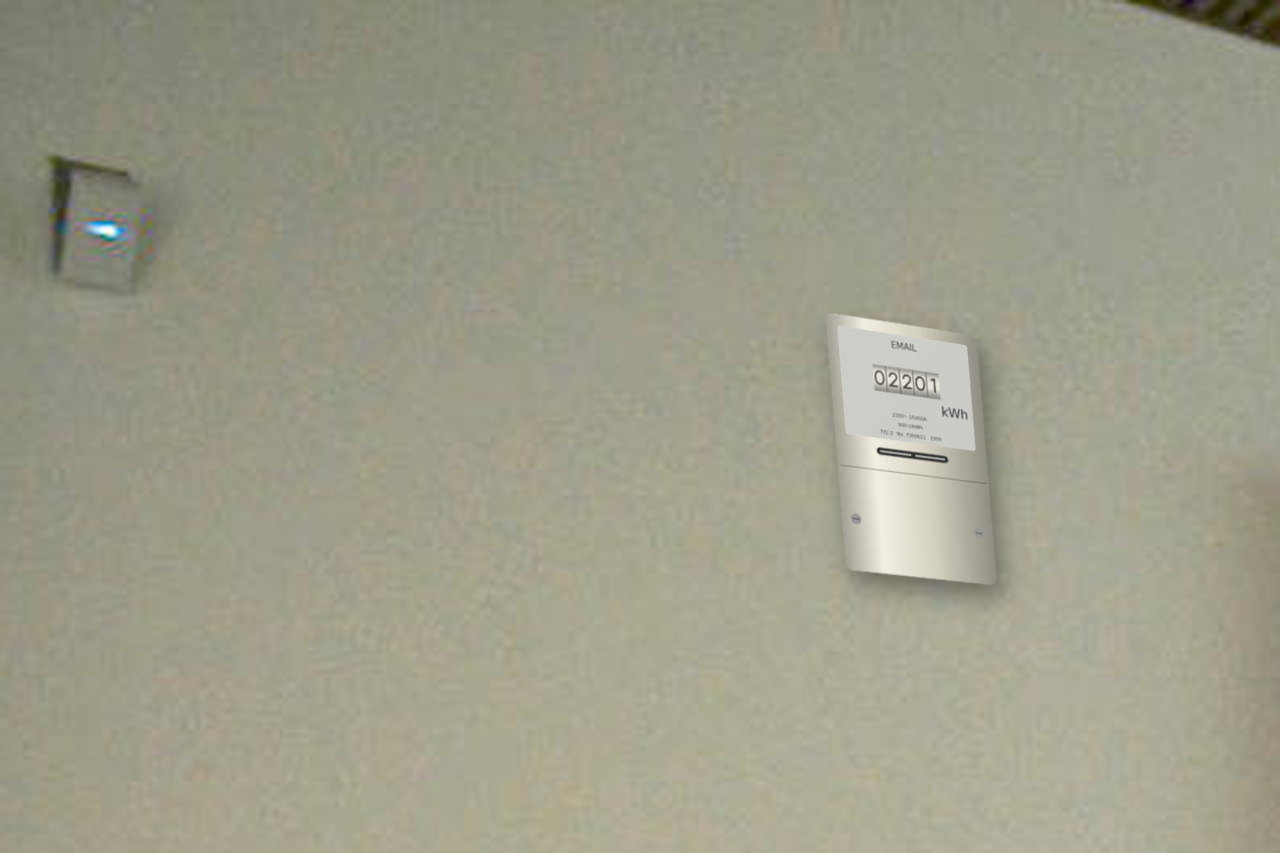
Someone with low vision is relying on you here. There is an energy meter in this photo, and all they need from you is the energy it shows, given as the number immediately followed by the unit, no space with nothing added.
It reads 2201kWh
